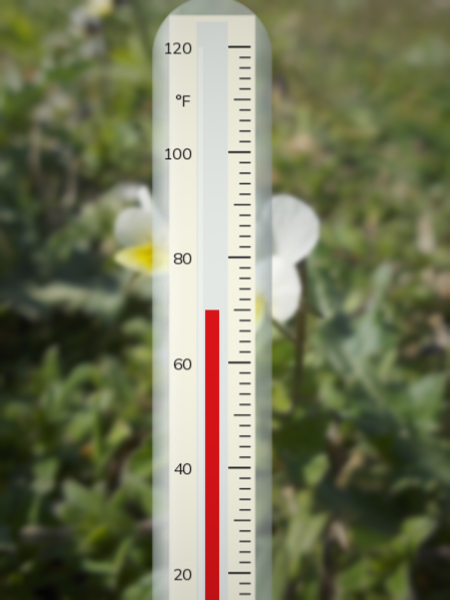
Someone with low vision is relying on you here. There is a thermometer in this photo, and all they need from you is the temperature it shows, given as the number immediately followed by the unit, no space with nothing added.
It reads 70°F
